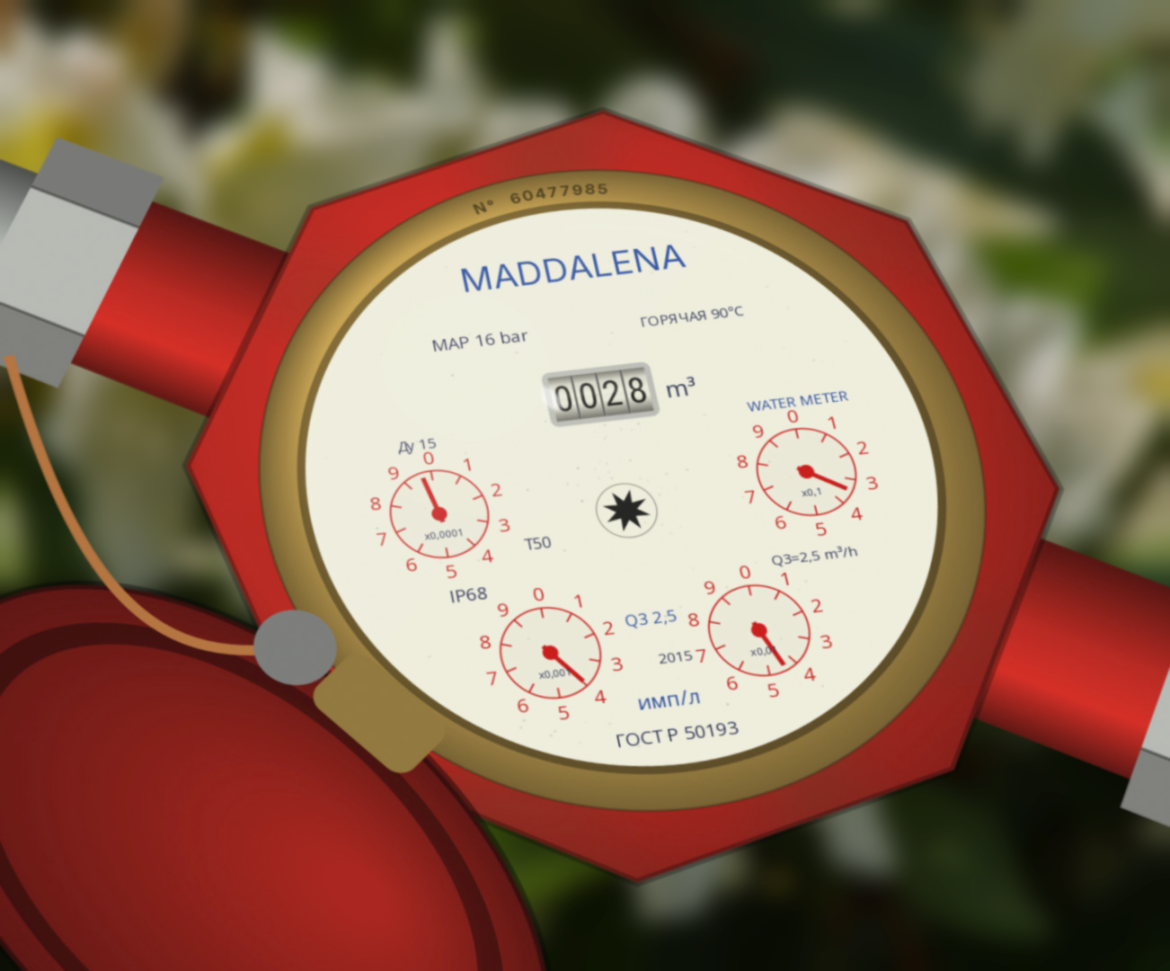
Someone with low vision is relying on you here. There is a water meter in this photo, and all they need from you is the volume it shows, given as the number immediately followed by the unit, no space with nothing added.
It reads 28.3439m³
